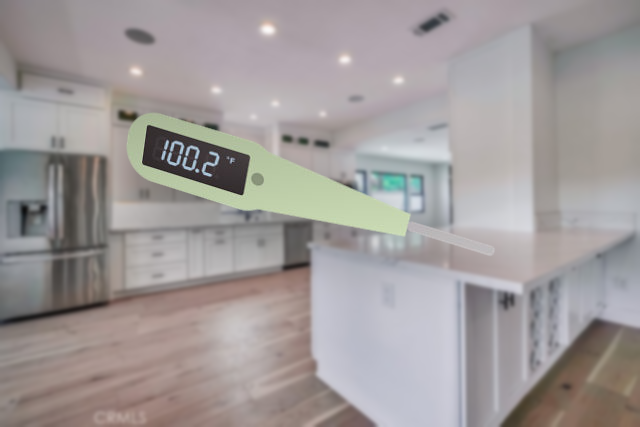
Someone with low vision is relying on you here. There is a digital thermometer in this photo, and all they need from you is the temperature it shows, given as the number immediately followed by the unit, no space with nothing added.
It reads 100.2°F
